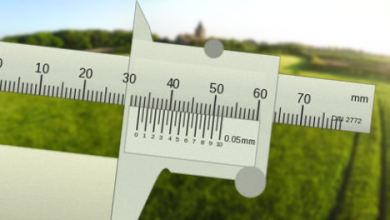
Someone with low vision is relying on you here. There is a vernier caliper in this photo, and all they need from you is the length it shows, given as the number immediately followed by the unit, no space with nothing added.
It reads 33.0mm
